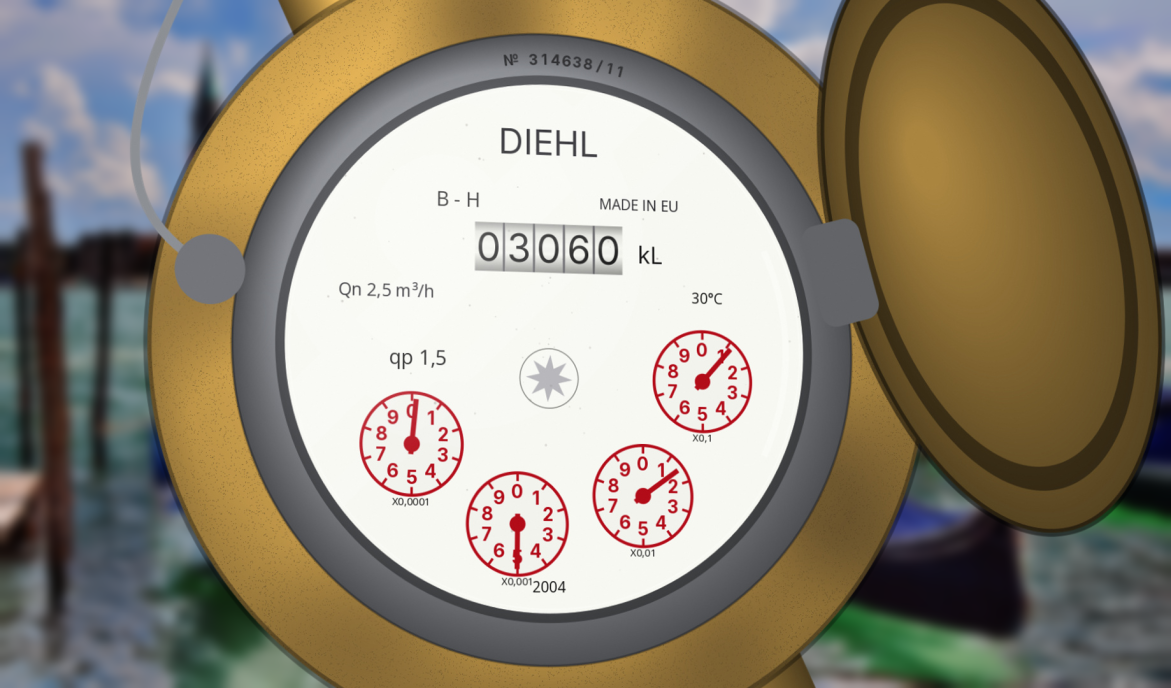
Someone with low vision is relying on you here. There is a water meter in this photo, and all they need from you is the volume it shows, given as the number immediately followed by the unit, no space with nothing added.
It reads 3060.1150kL
